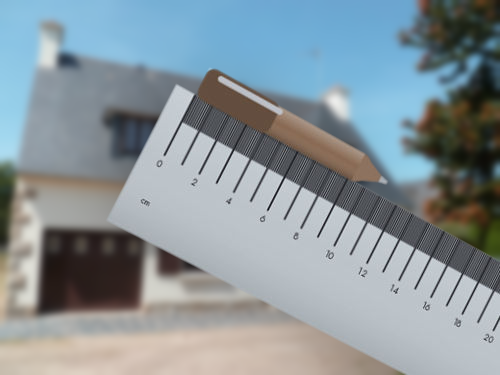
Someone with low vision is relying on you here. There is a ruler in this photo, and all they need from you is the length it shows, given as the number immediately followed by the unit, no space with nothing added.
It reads 11cm
